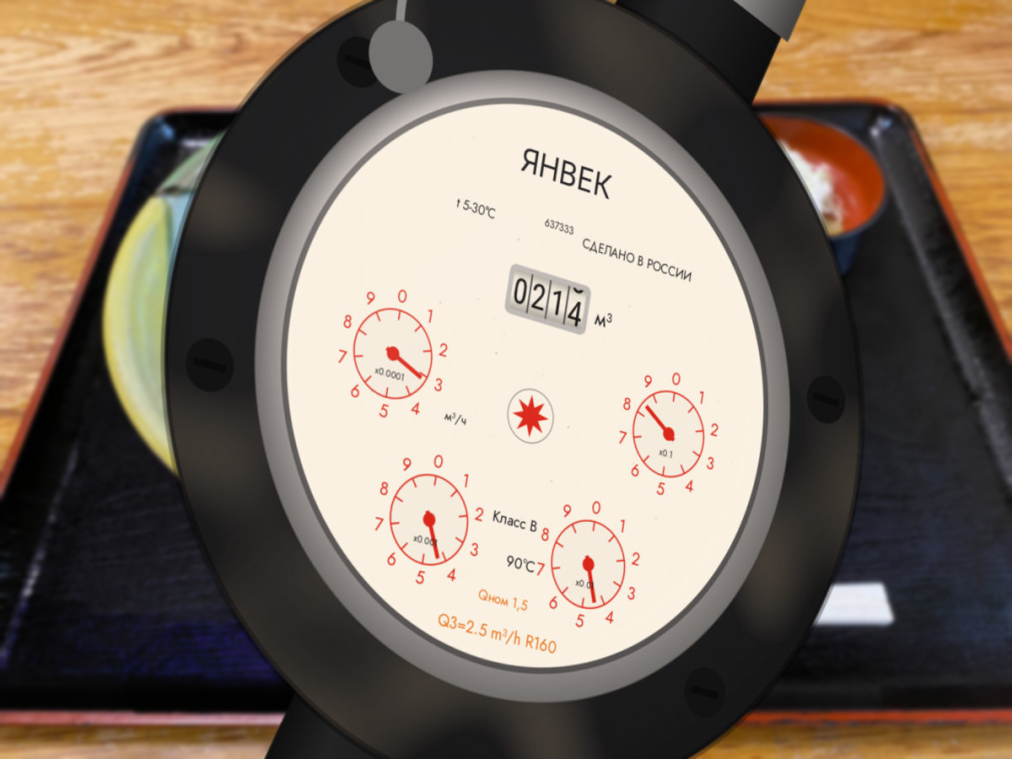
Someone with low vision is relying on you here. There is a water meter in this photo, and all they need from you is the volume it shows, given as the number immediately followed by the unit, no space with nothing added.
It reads 213.8443m³
